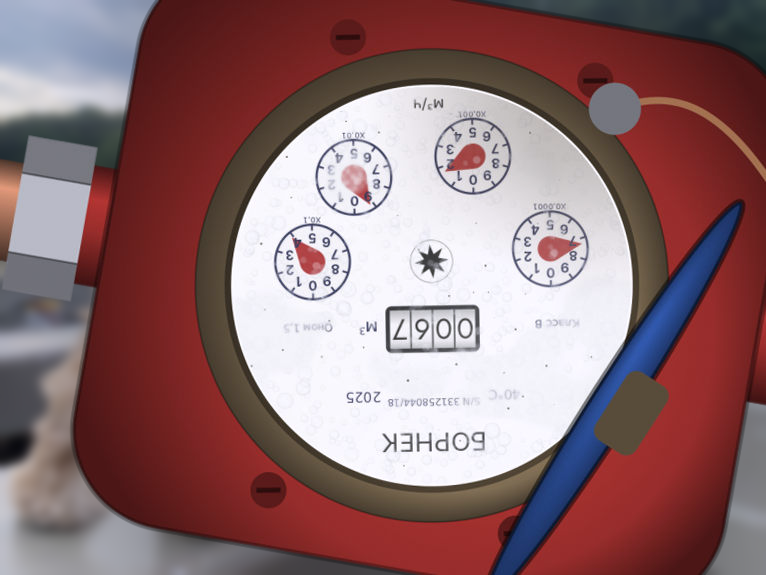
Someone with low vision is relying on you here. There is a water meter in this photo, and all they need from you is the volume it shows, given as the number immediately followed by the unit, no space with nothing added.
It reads 67.3917m³
